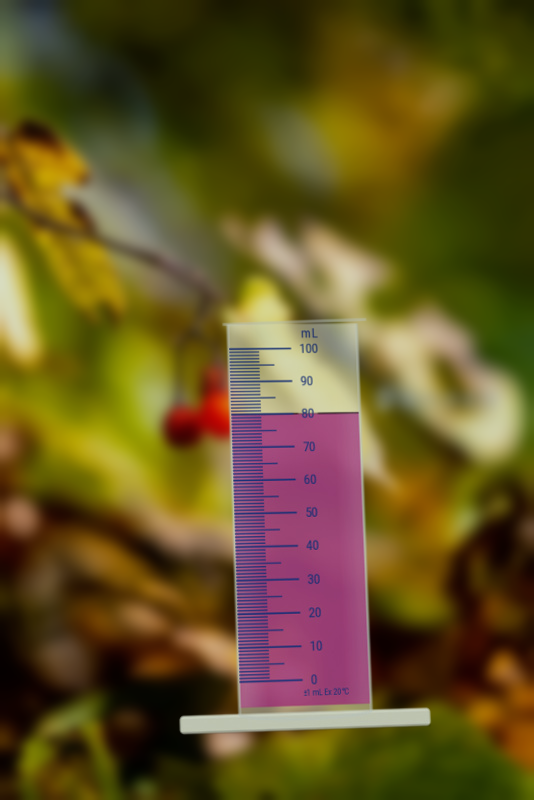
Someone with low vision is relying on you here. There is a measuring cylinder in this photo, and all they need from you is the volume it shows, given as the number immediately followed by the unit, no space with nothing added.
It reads 80mL
